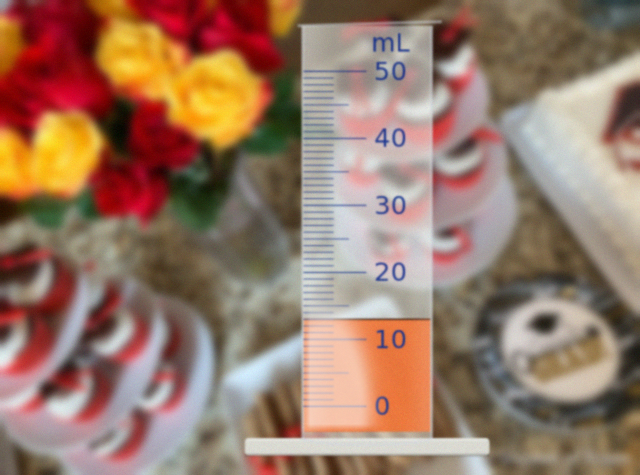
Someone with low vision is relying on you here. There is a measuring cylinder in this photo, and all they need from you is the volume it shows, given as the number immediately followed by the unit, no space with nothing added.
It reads 13mL
